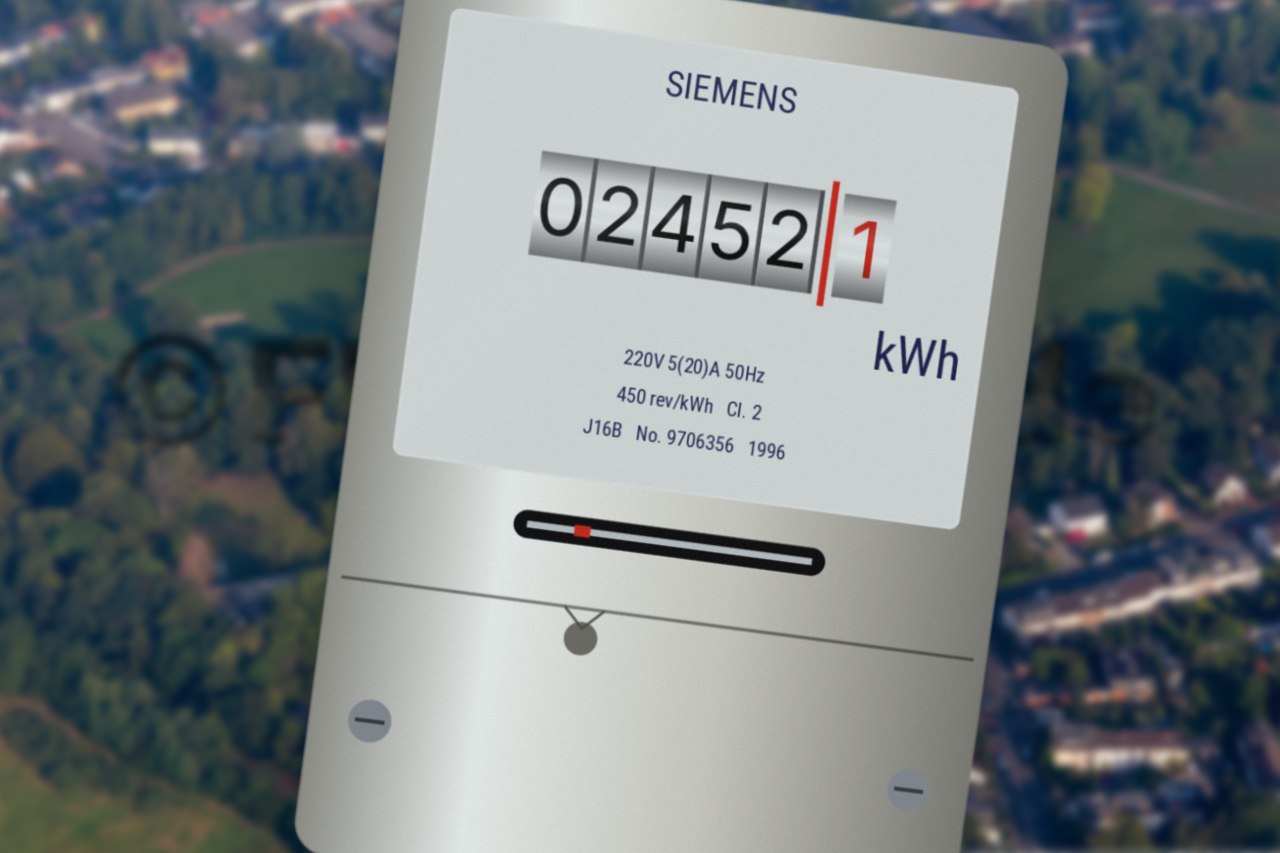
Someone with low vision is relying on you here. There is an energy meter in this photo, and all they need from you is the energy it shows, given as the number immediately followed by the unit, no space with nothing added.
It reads 2452.1kWh
